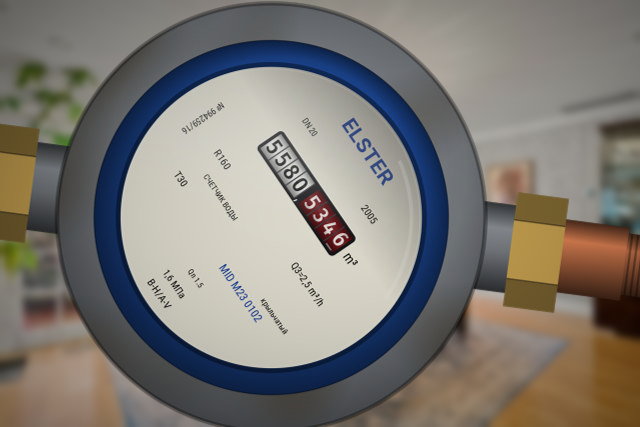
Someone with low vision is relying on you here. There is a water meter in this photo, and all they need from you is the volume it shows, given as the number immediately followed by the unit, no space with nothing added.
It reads 5580.5346m³
